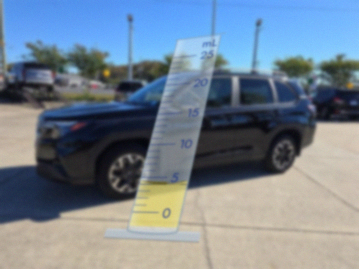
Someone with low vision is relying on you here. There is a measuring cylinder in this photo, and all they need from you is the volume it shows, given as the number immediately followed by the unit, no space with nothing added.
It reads 4mL
